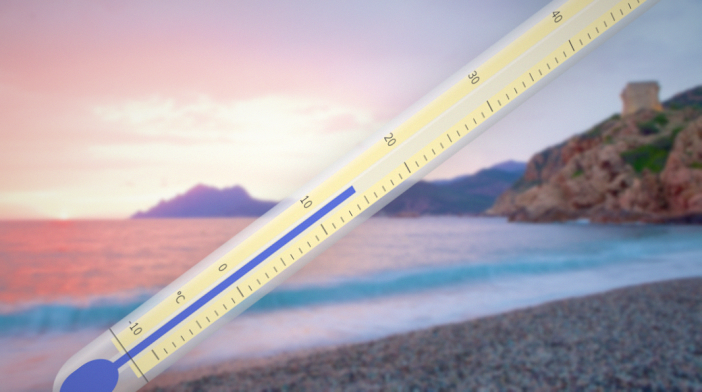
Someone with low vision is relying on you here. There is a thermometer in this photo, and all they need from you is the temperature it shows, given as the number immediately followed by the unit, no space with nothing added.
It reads 14.5°C
